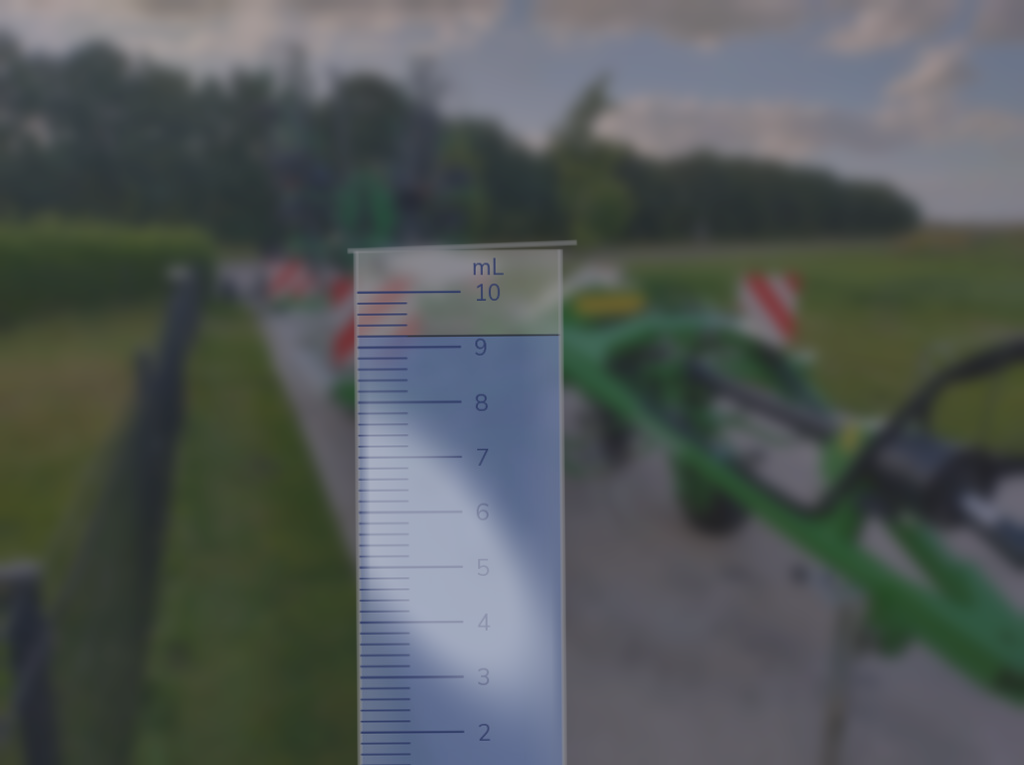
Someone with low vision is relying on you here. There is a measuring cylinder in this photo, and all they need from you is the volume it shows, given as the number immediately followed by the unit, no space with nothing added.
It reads 9.2mL
